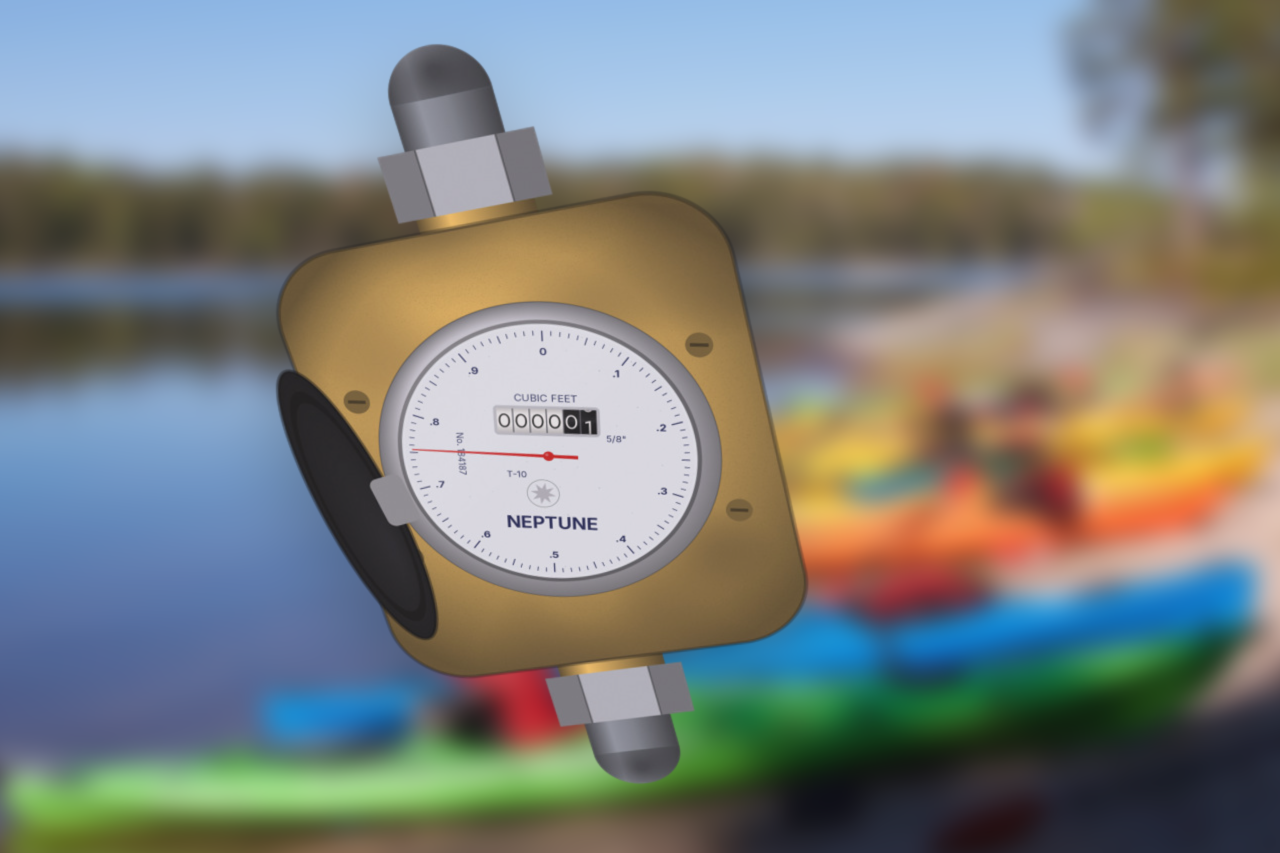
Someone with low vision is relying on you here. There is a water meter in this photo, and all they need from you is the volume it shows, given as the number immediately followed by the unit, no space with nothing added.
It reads 0.75ft³
